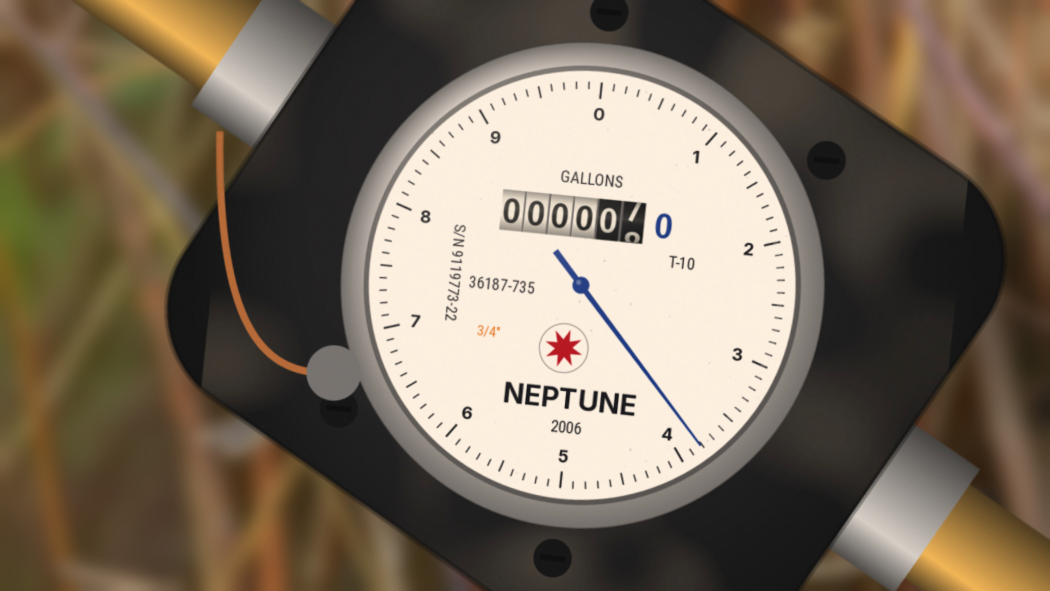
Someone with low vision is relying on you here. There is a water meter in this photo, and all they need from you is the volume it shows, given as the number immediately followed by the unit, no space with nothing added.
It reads 73.8gal
